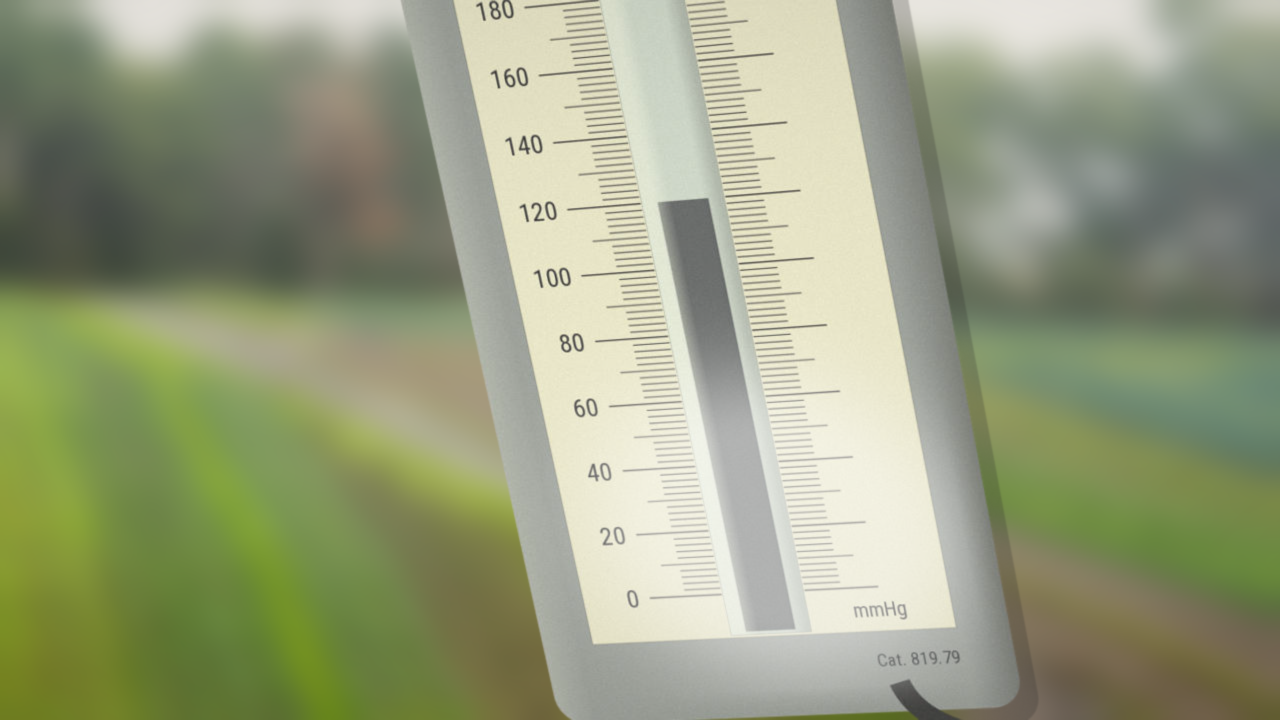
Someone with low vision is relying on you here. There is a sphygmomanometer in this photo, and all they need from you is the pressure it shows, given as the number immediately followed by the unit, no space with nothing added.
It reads 120mmHg
